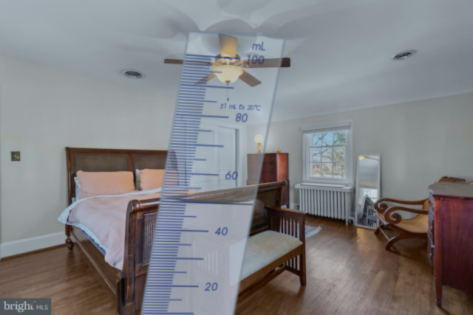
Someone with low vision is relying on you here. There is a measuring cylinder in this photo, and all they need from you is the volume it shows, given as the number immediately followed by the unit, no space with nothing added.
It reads 50mL
